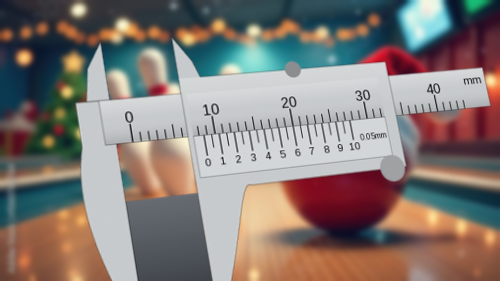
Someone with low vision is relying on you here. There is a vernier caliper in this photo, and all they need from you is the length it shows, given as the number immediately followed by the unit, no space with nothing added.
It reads 8.6mm
